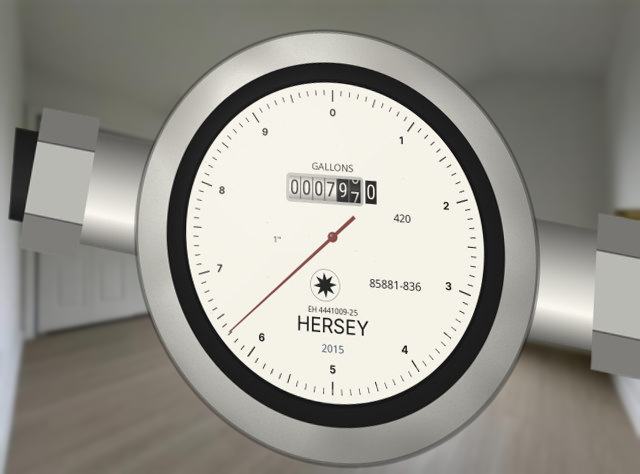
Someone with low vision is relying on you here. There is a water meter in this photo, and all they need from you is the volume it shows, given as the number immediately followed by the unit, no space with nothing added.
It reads 7966.3gal
